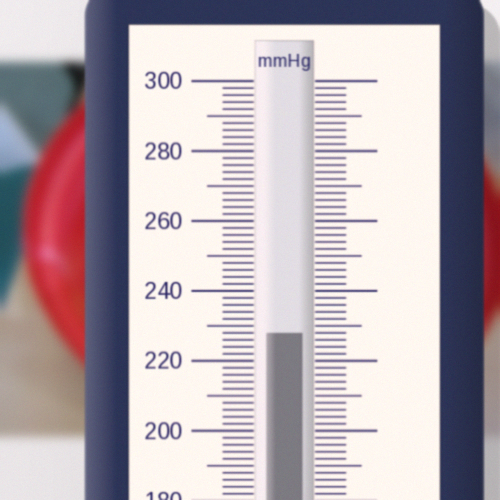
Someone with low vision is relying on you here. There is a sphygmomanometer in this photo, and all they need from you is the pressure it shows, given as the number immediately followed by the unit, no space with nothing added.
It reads 228mmHg
